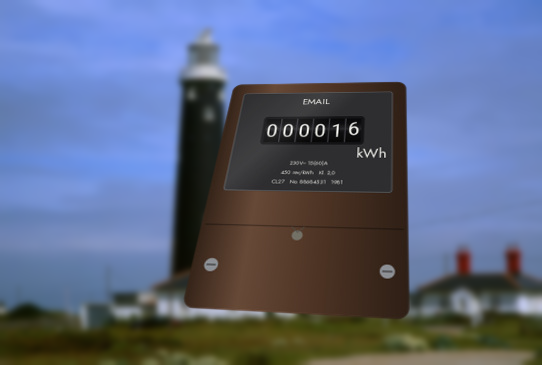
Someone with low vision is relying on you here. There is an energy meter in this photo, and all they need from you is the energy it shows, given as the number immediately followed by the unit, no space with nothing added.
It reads 16kWh
